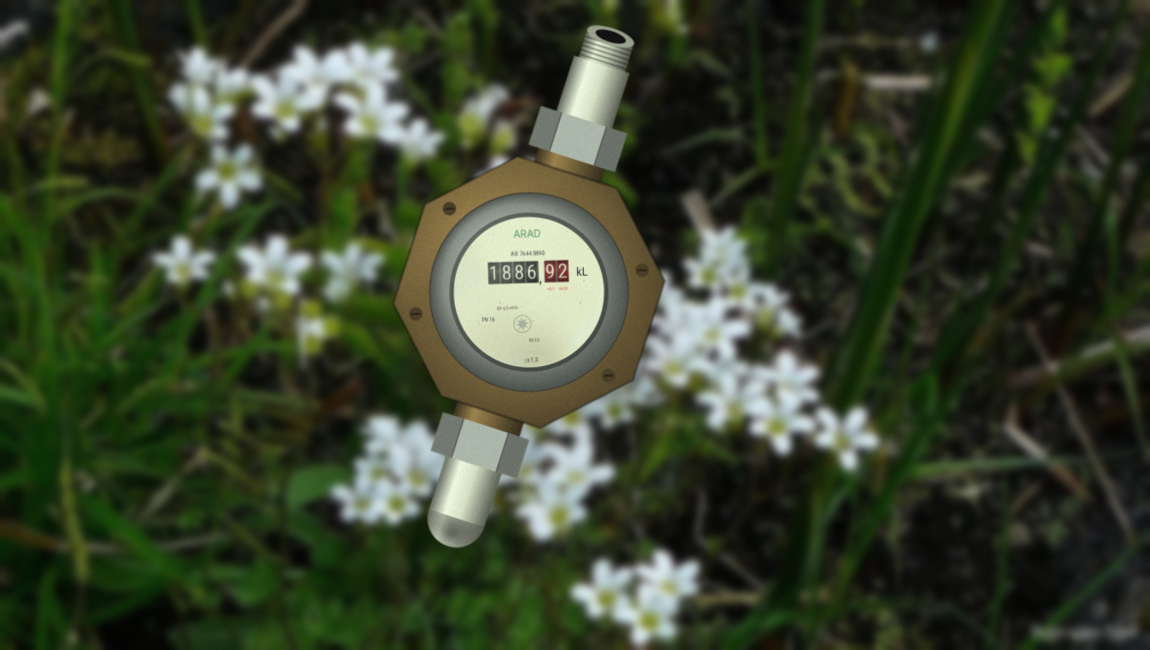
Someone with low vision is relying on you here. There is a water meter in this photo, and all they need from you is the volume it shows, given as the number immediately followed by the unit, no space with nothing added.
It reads 1886.92kL
